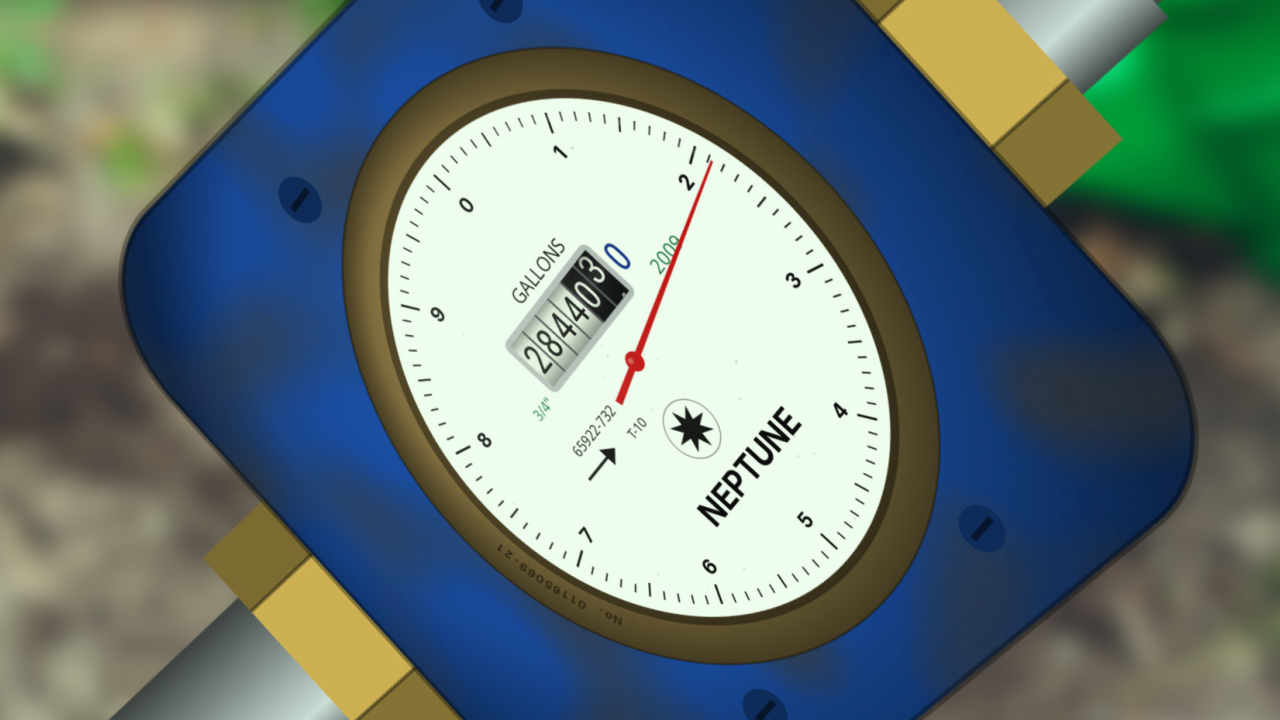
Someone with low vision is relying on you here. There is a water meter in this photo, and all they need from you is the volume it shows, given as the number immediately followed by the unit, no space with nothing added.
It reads 2844032.1gal
